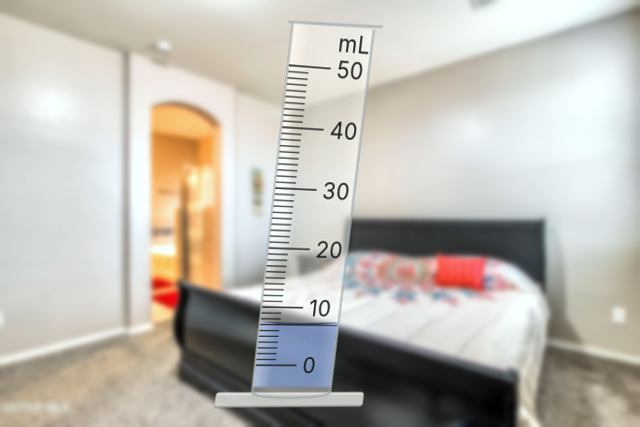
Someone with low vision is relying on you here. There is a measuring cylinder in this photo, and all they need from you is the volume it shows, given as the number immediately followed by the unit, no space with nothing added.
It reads 7mL
